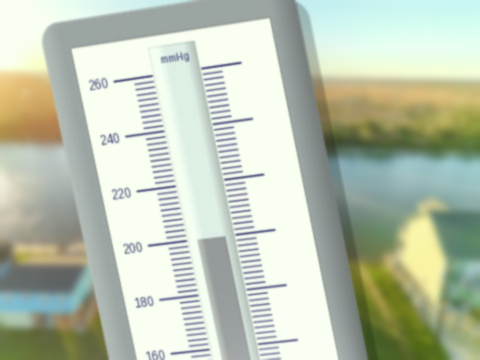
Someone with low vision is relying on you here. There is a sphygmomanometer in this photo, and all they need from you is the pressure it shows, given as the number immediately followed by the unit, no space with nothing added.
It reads 200mmHg
